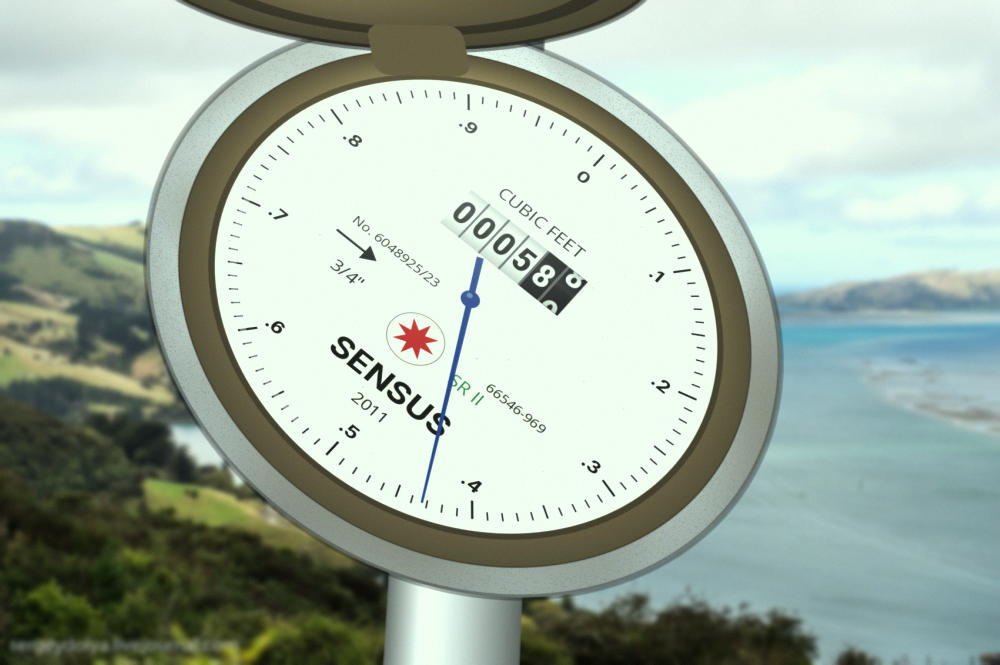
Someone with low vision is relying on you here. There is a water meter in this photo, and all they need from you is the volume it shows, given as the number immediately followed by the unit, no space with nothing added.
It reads 588.43ft³
